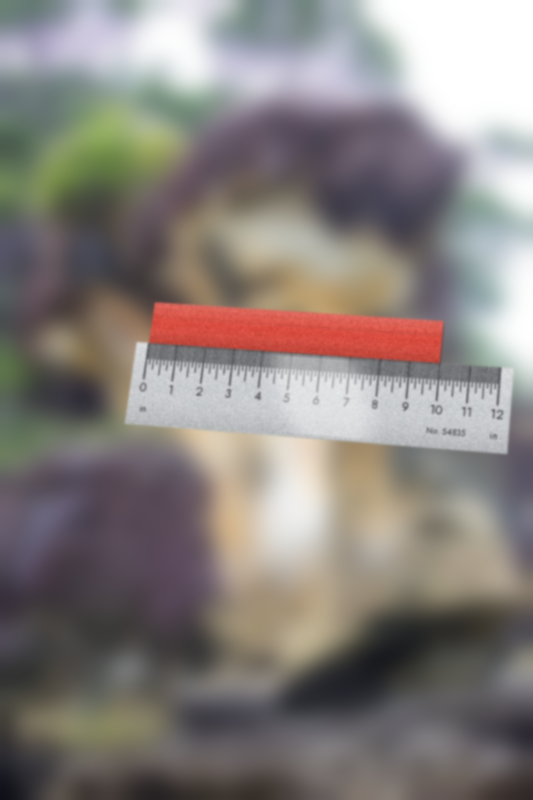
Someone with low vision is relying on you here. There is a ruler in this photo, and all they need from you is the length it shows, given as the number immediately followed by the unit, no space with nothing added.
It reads 10in
